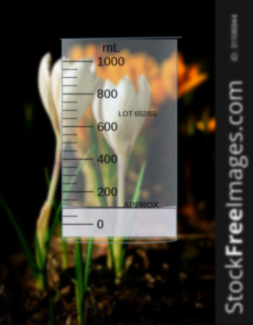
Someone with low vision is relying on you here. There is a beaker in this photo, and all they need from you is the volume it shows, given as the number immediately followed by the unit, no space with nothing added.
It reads 100mL
